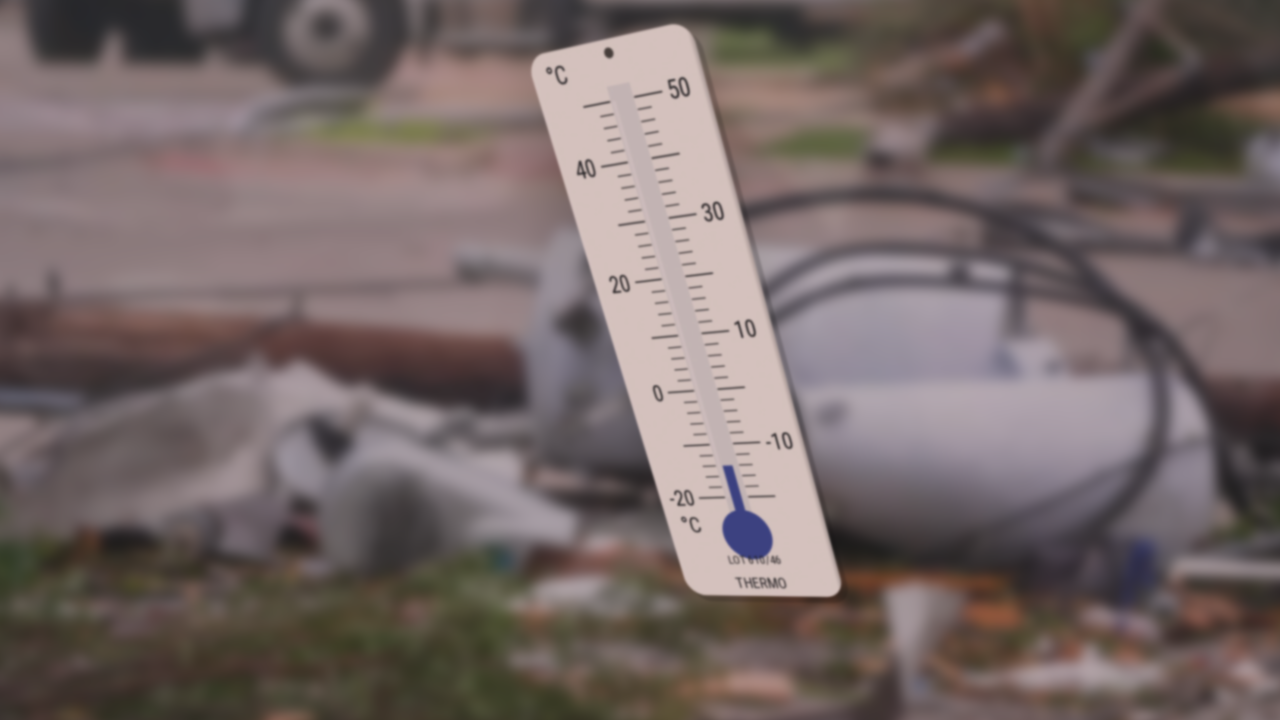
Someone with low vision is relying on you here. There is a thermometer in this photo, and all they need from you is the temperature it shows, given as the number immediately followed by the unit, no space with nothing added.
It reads -14°C
